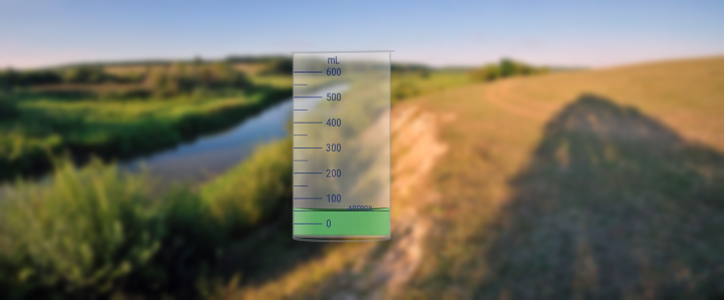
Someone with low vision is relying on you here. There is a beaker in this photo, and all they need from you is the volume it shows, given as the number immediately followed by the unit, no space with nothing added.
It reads 50mL
